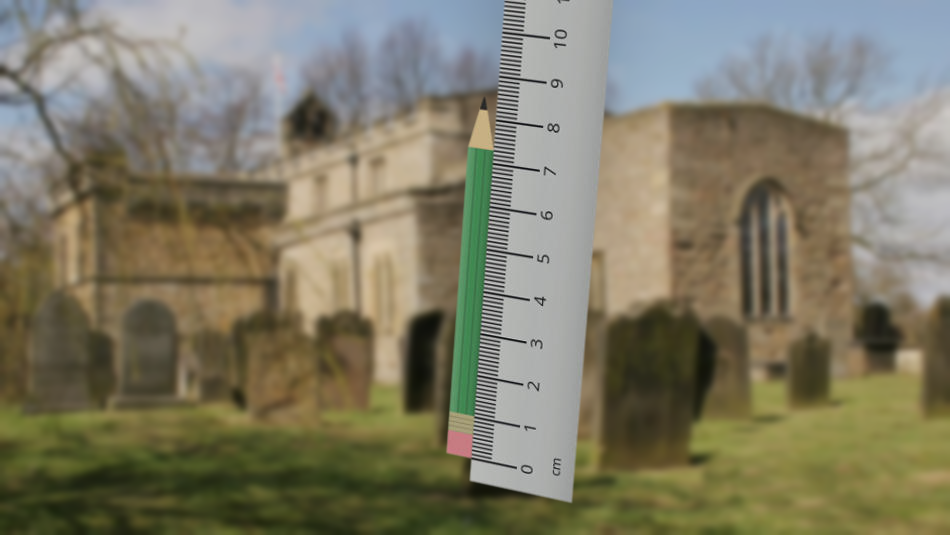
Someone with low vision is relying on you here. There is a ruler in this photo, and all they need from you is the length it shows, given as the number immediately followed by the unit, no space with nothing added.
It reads 8.5cm
